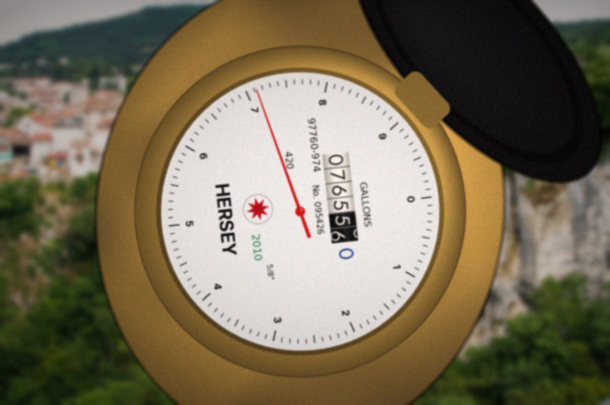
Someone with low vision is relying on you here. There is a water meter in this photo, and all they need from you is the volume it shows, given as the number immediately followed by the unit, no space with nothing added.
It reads 765557.1gal
